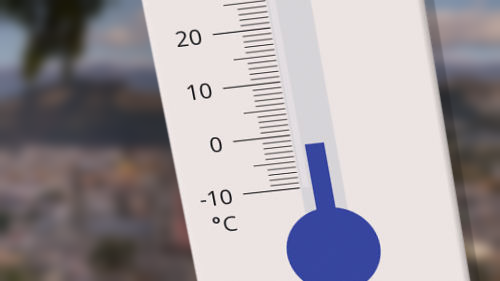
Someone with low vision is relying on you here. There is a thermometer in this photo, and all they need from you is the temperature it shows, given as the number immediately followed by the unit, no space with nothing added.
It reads -2°C
